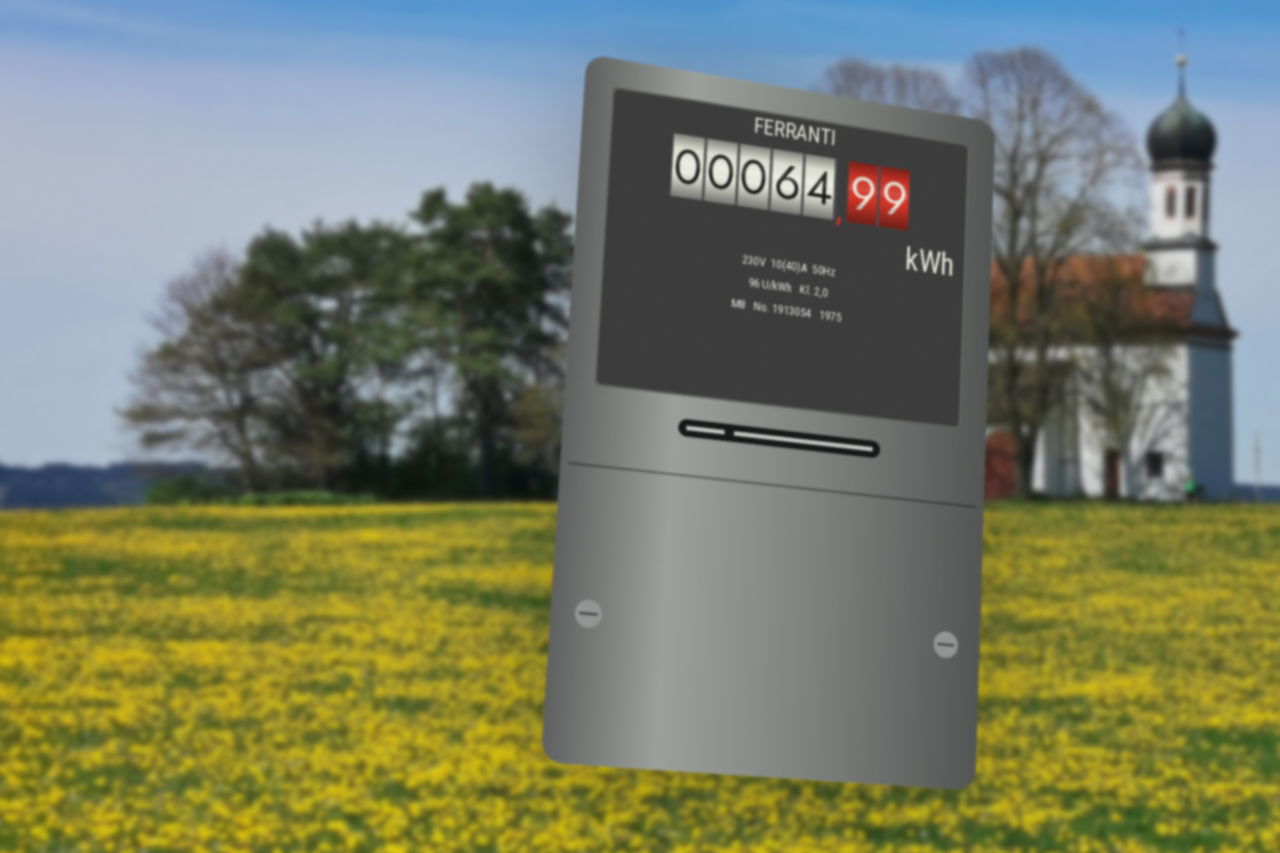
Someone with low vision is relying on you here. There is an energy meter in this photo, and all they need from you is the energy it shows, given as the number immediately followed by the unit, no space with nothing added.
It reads 64.99kWh
